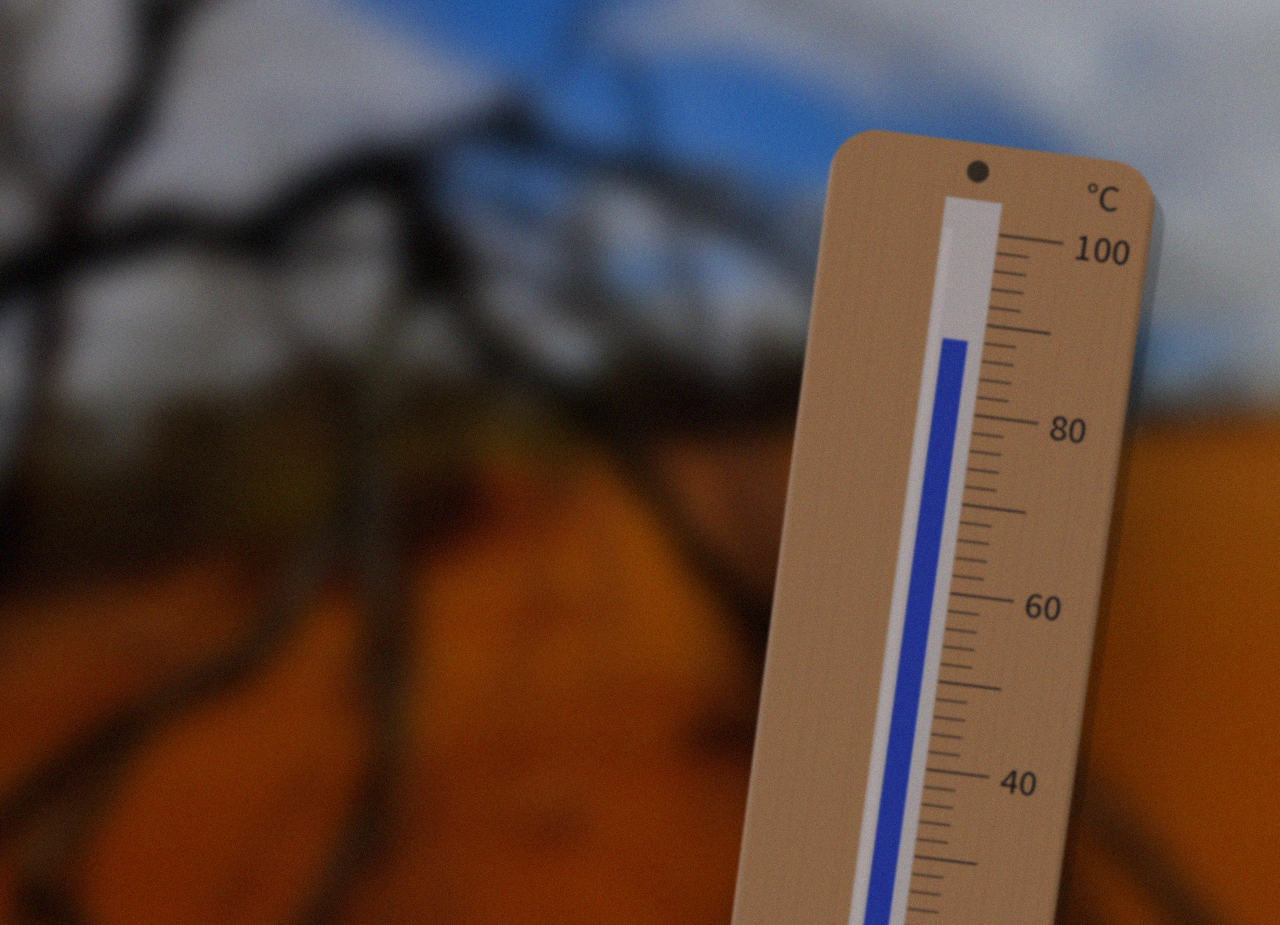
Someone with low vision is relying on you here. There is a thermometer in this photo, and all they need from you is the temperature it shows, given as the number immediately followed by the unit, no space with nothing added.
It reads 88°C
